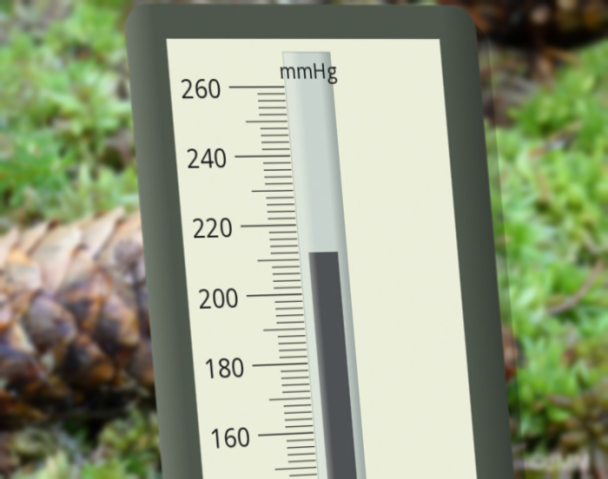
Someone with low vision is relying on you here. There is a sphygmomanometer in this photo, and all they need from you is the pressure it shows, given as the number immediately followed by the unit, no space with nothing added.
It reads 212mmHg
